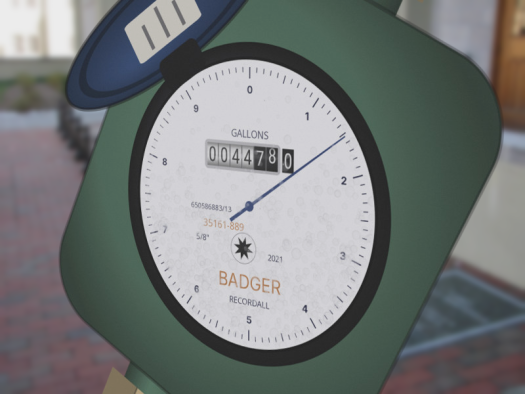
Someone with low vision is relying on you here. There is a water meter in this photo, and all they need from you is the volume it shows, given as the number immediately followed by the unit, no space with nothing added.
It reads 44781.5gal
